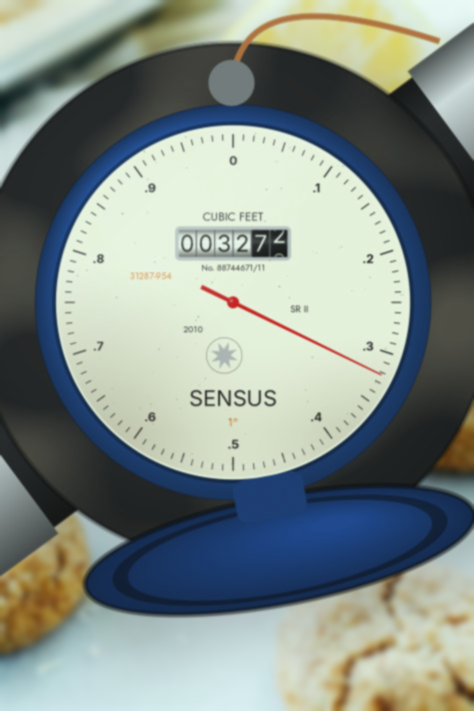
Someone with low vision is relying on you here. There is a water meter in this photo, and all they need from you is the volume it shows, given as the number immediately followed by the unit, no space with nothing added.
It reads 3272.32ft³
